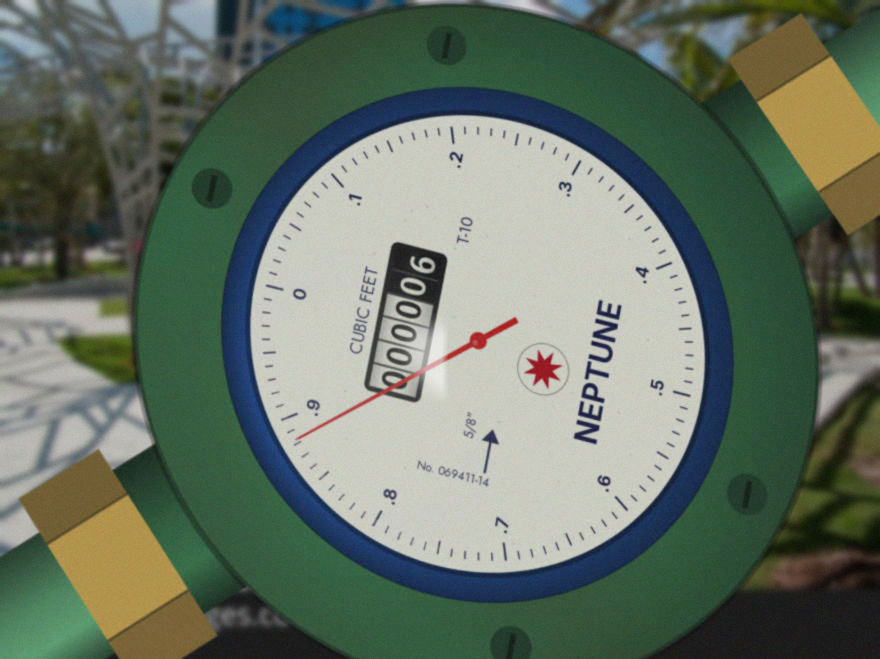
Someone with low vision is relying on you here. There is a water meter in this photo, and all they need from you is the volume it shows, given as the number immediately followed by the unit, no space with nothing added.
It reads 5.88ft³
